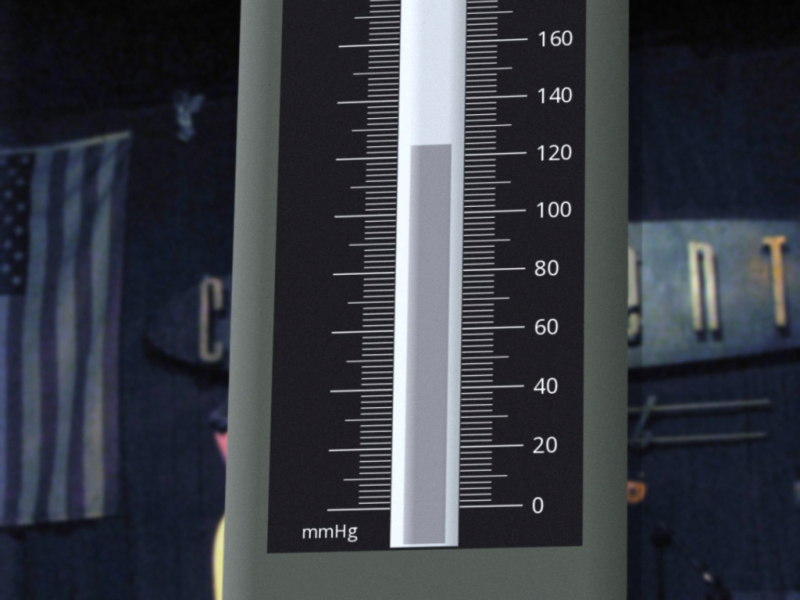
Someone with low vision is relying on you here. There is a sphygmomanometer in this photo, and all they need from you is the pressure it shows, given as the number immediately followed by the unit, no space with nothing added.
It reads 124mmHg
